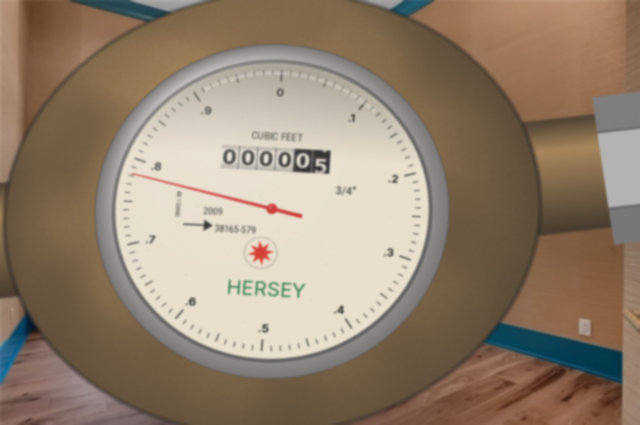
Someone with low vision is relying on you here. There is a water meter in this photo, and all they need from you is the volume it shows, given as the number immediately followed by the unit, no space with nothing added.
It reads 4.78ft³
